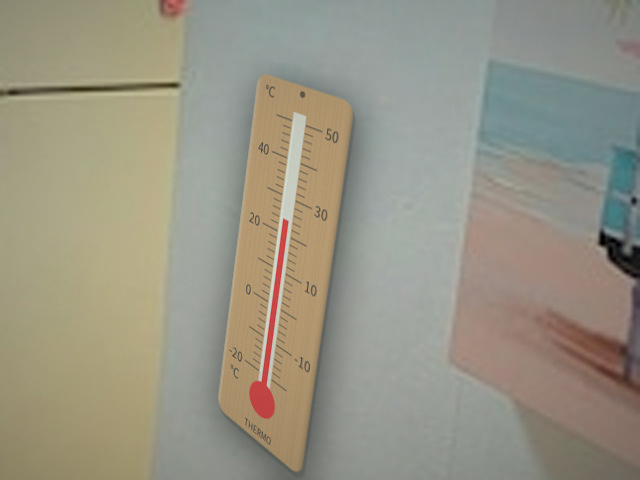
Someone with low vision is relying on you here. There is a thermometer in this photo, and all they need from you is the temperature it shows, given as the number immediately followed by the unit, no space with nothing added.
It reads 24°C
